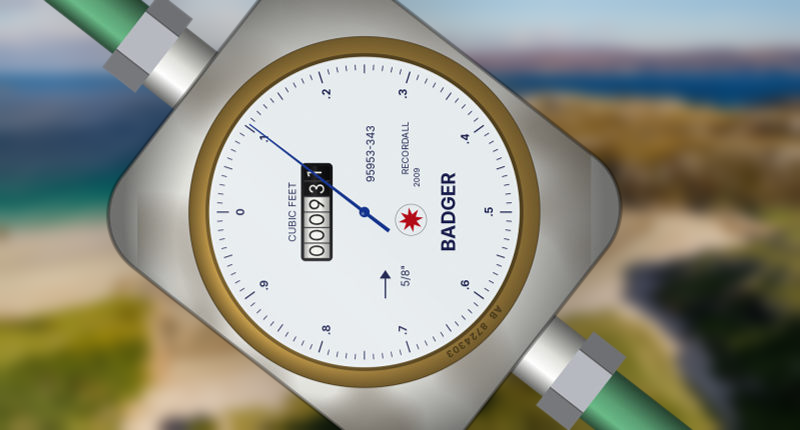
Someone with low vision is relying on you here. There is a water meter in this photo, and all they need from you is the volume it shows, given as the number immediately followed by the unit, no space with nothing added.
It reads 931.10ft³
